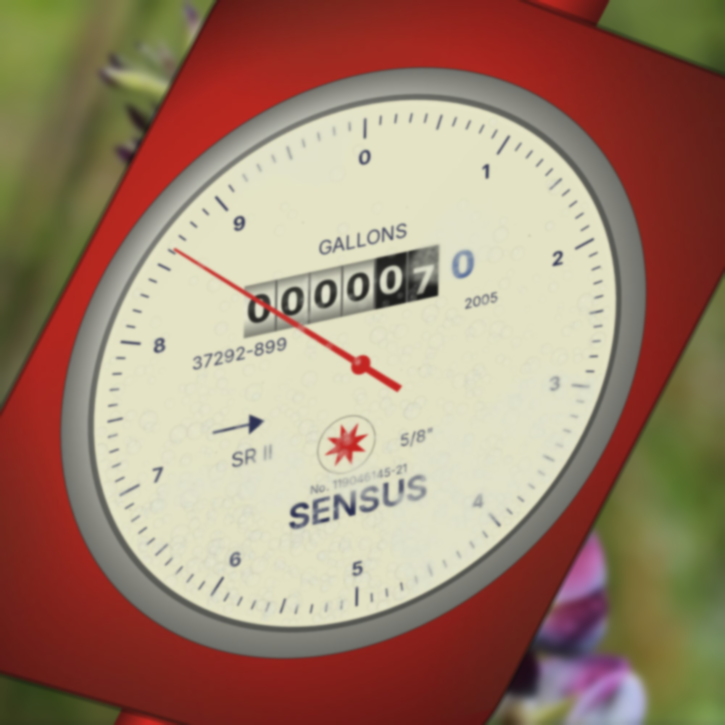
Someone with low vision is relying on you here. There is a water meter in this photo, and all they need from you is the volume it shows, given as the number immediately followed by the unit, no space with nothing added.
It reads 68.6gal
